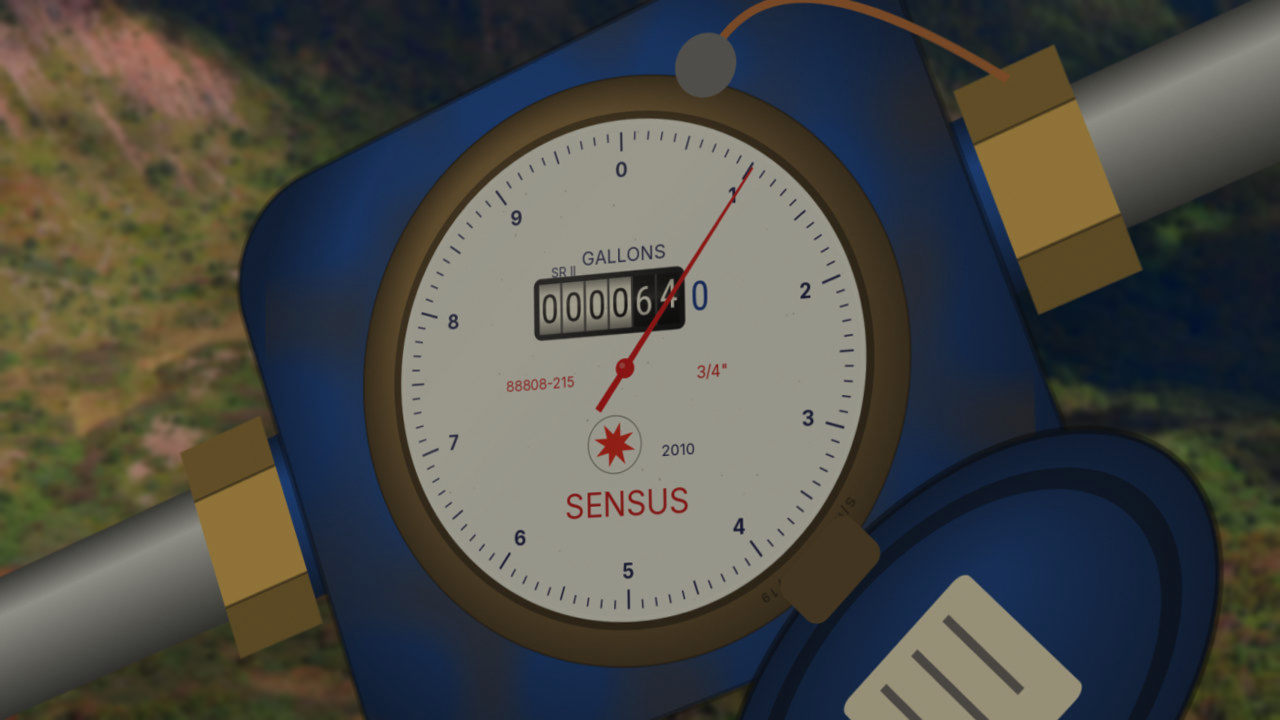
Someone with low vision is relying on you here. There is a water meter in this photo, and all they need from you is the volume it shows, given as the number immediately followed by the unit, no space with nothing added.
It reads 641.0gal
